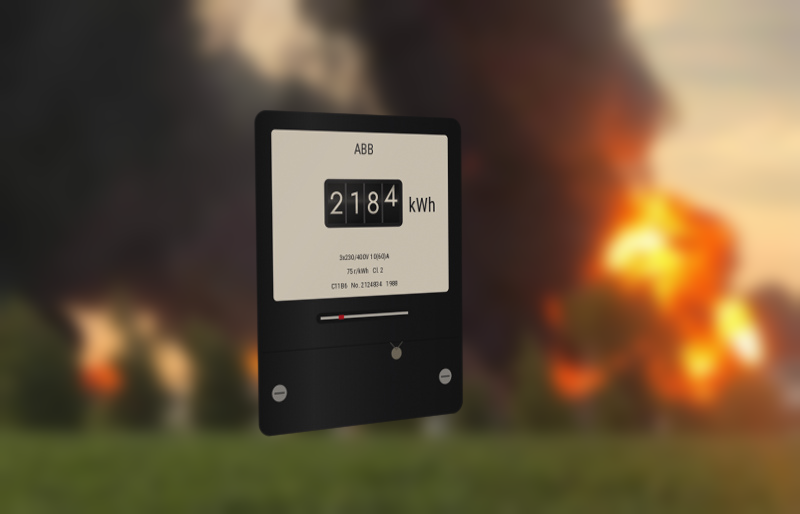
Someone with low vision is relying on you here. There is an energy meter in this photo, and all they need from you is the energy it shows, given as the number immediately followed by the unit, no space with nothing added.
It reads 2184kWh
